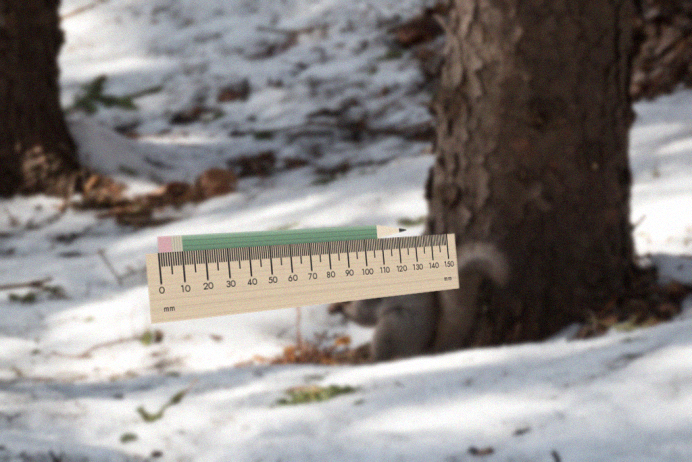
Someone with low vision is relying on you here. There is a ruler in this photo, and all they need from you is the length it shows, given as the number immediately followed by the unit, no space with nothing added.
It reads 125mm
